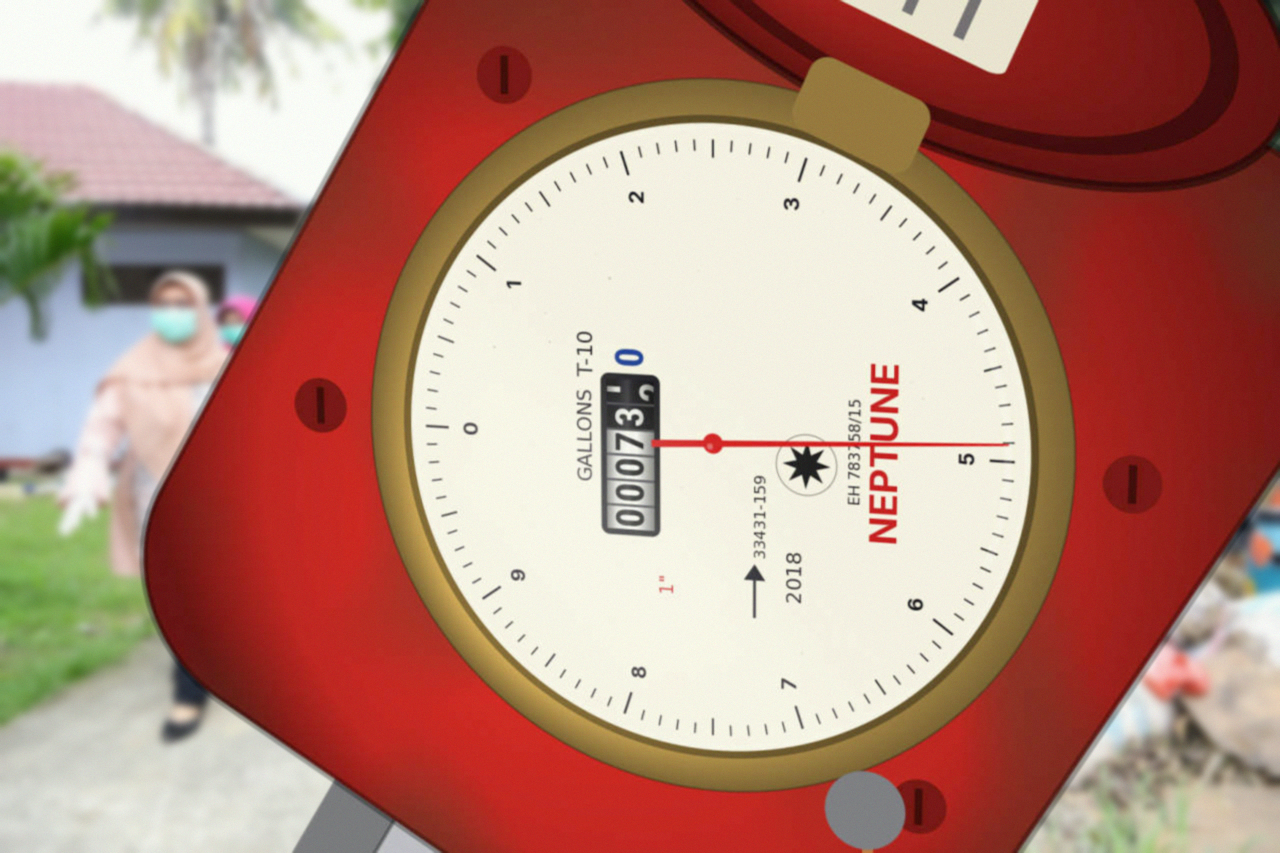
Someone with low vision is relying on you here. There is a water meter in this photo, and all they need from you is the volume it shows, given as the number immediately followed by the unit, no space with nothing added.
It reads 7314.9gal
